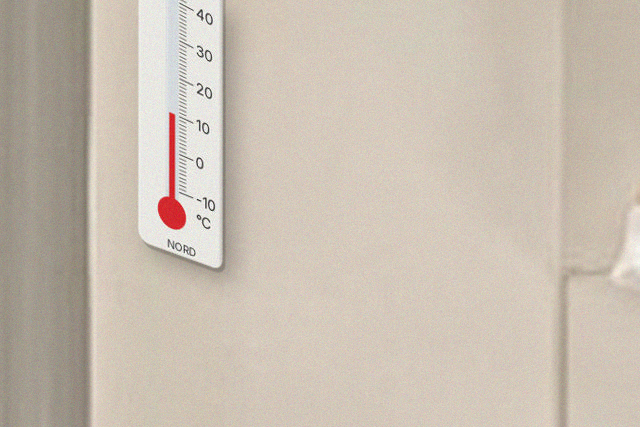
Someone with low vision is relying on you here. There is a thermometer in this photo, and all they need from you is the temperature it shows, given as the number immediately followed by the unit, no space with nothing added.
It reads 10°C
